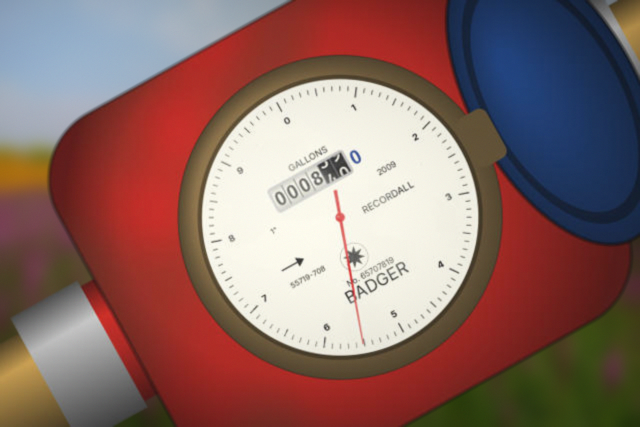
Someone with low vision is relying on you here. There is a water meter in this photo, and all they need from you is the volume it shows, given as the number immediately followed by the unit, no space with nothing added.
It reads 8395.5gal
